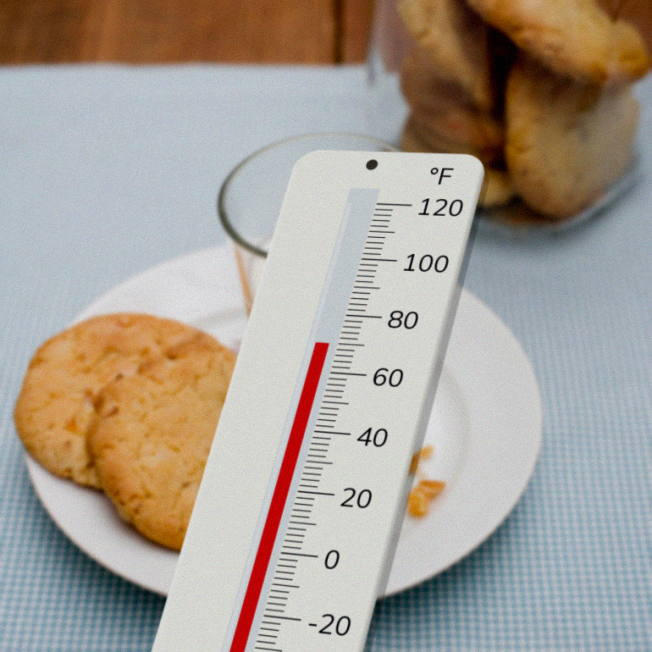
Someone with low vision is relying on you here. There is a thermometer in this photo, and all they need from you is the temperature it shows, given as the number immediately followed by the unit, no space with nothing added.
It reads 70°F
